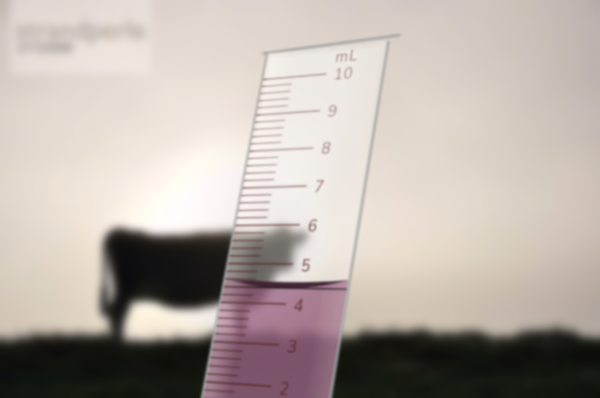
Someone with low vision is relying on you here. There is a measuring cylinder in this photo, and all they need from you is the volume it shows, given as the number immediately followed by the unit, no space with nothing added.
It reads 4.4mL
